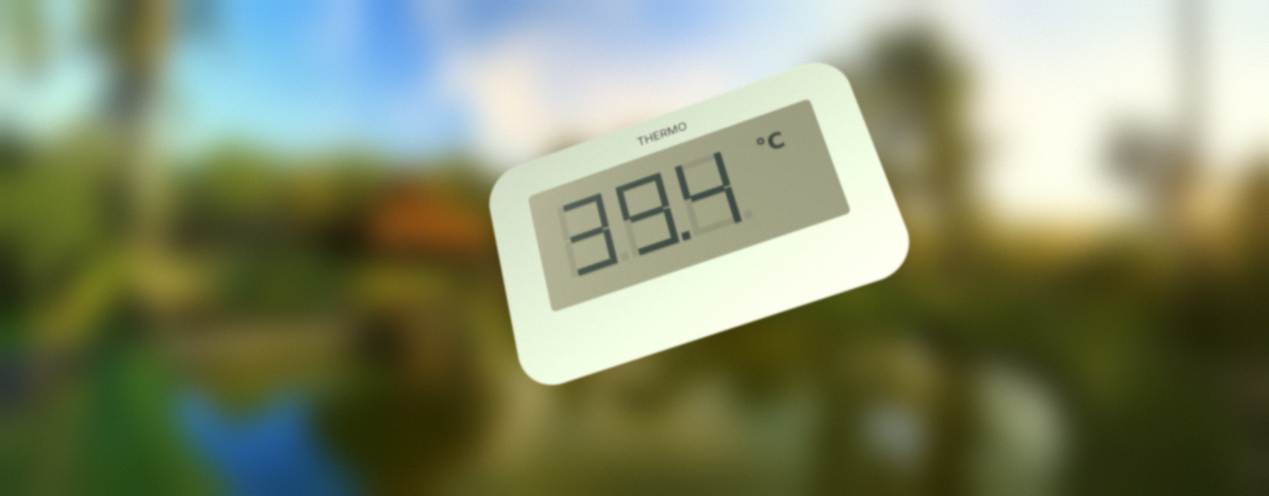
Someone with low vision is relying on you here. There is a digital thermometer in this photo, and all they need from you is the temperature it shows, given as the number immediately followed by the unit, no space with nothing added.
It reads 39.4°C
